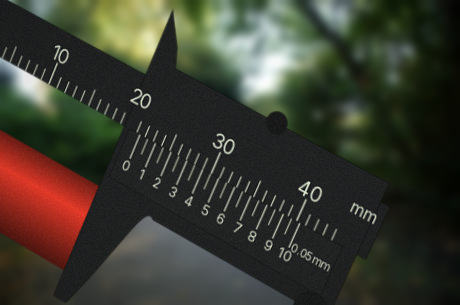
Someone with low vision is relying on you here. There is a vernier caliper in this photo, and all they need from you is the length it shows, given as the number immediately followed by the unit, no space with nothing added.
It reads 21.4mm
